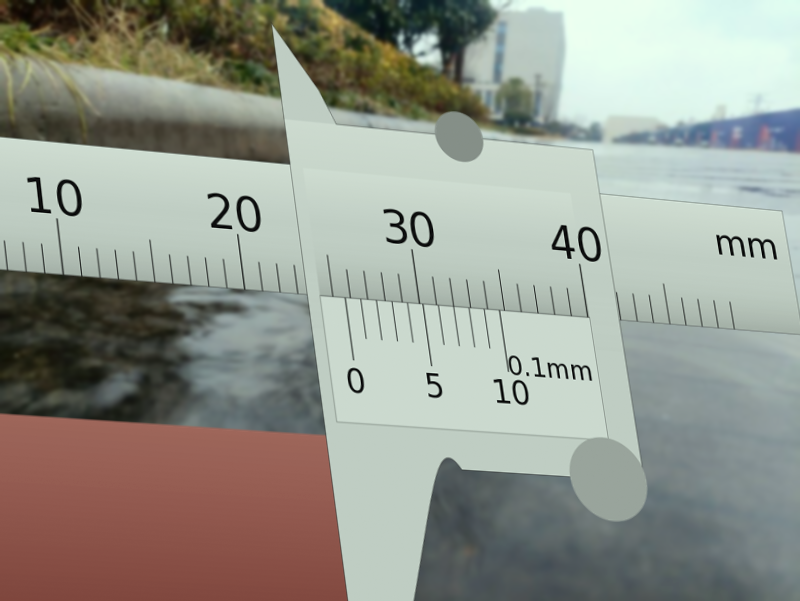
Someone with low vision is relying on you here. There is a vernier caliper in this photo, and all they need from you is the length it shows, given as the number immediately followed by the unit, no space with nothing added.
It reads 25.7mm
